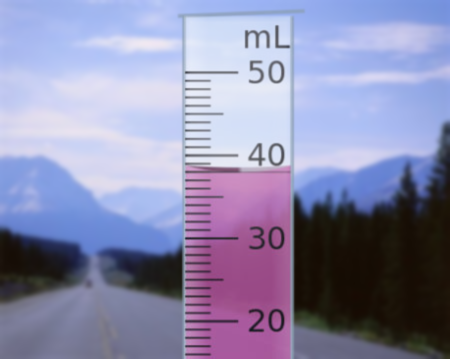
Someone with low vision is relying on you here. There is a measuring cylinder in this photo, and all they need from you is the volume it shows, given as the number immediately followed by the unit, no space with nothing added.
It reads 38mL
